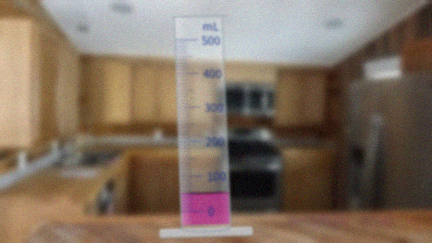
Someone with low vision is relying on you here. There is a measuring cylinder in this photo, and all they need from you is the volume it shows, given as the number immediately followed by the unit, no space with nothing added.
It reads 50mL
